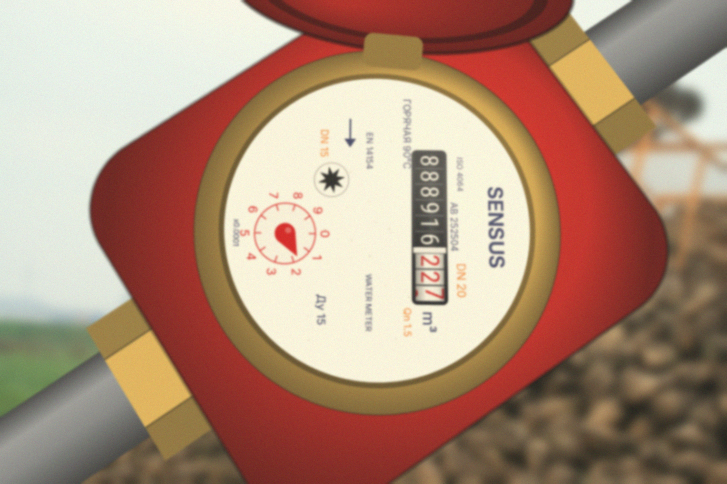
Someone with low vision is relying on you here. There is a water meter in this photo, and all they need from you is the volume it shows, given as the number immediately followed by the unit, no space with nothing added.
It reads 888916.2271m³
